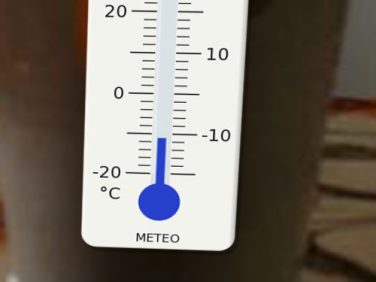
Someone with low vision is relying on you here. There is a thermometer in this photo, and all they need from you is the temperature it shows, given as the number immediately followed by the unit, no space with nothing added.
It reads -11°C
